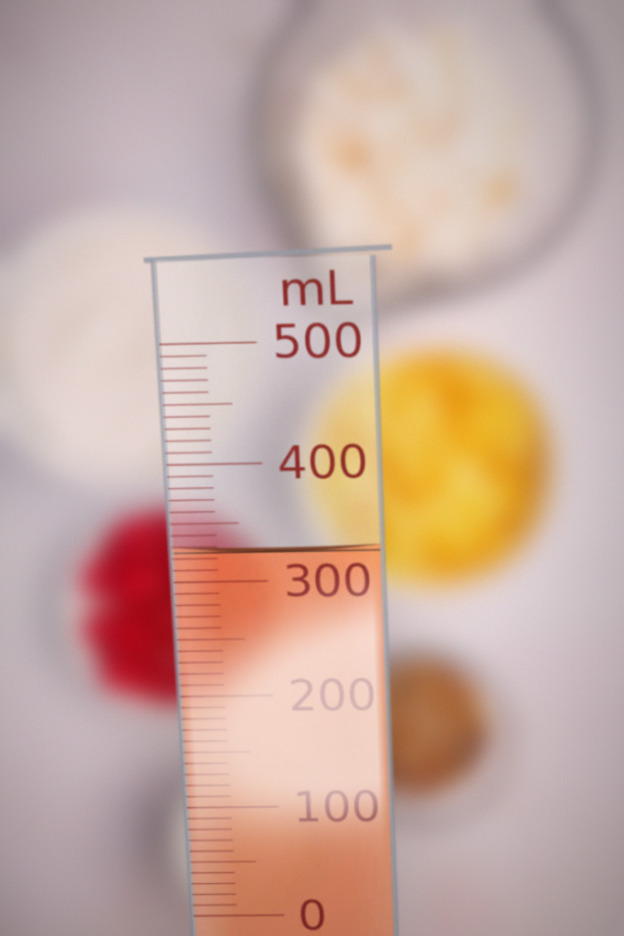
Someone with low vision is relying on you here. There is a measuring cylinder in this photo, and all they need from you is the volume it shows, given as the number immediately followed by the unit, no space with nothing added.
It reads 325mL
